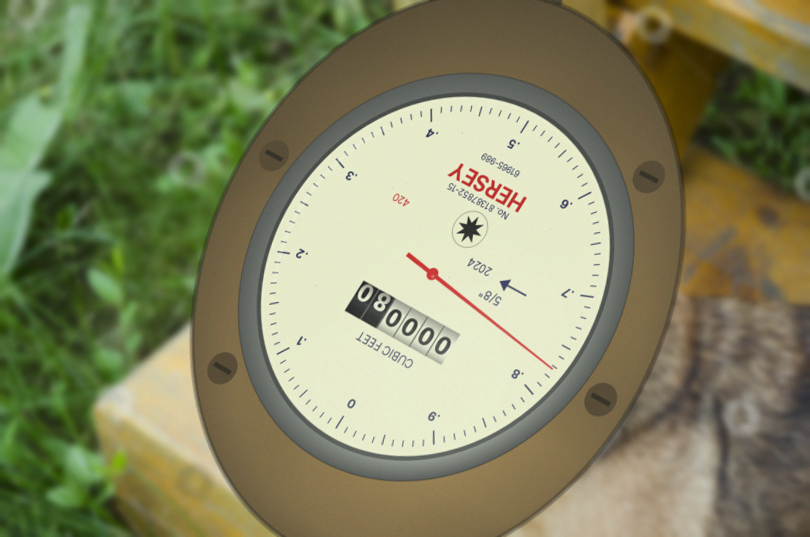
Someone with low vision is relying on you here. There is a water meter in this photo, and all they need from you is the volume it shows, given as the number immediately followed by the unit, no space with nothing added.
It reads 79.77ft³
